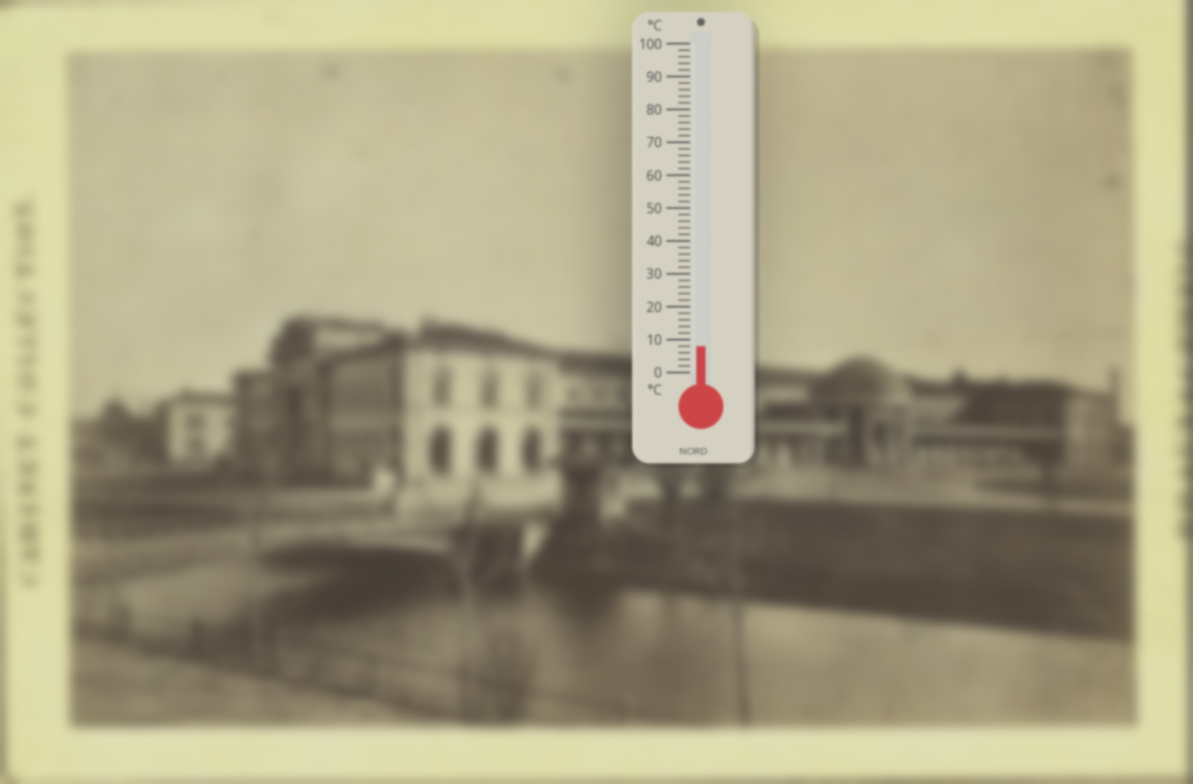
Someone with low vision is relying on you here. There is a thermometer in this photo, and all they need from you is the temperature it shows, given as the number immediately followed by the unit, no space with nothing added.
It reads 8°C
